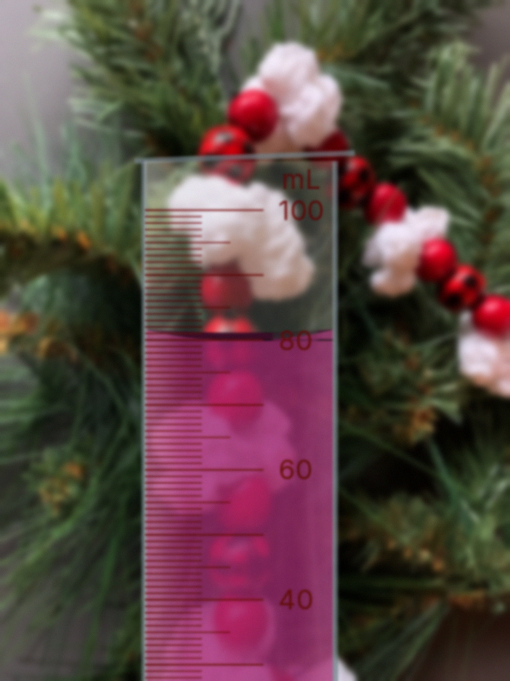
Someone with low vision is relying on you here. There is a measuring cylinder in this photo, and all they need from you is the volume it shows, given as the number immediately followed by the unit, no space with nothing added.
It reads 80mL
